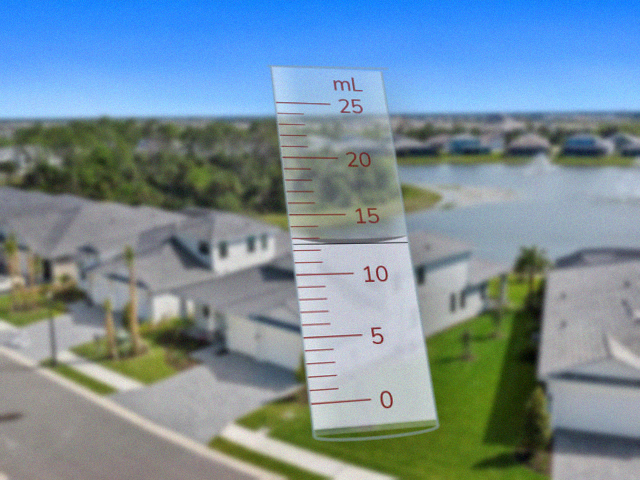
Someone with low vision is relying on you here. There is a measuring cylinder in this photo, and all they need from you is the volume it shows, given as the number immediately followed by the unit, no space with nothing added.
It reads 12.5mL
